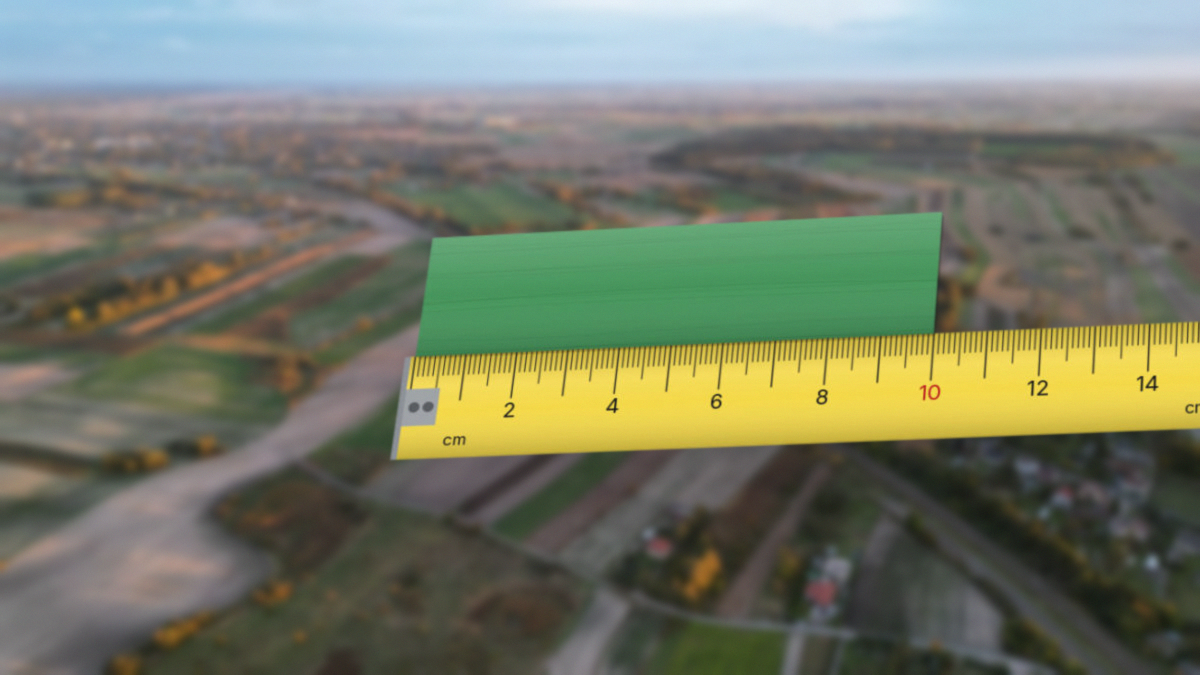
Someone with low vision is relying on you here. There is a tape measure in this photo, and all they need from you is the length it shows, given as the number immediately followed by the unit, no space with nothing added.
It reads 10cm
